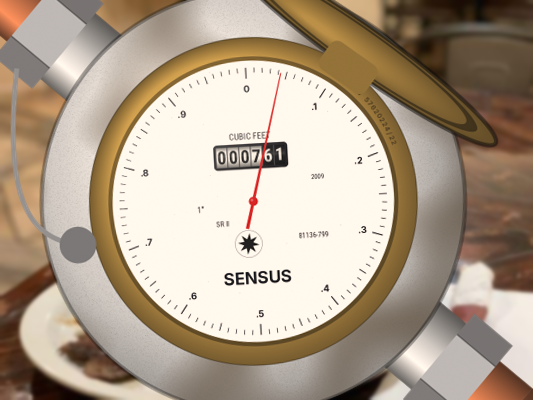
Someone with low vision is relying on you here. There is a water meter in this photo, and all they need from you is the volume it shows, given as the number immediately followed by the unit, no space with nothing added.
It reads 761.04ft³
